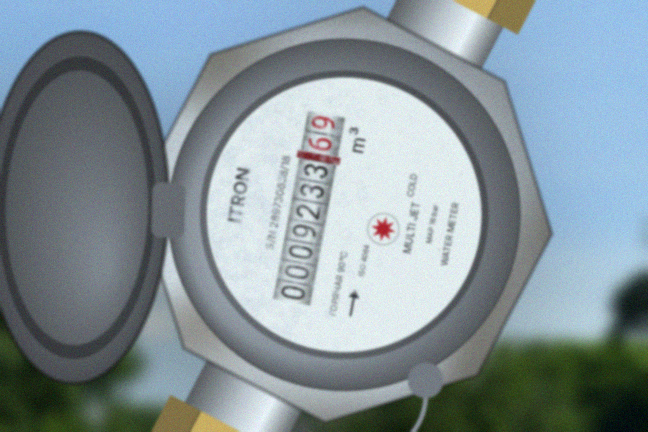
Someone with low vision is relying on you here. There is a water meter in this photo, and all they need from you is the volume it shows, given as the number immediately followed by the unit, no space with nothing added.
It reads 9233.69m³
